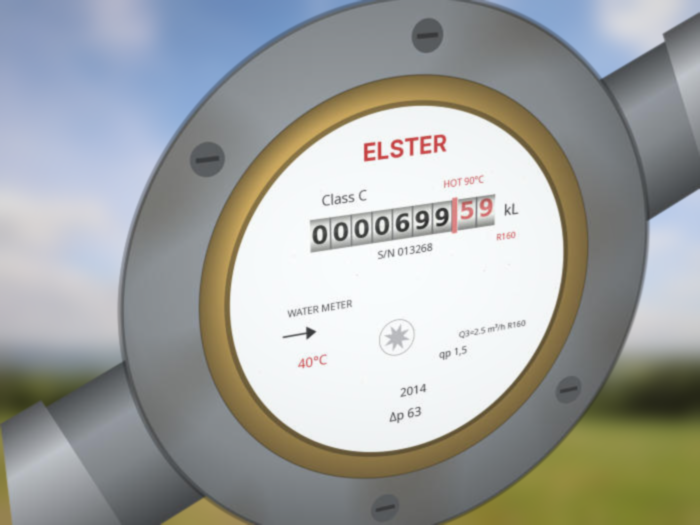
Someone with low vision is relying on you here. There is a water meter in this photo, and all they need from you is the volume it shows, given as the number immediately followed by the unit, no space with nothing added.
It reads 699.59kL
